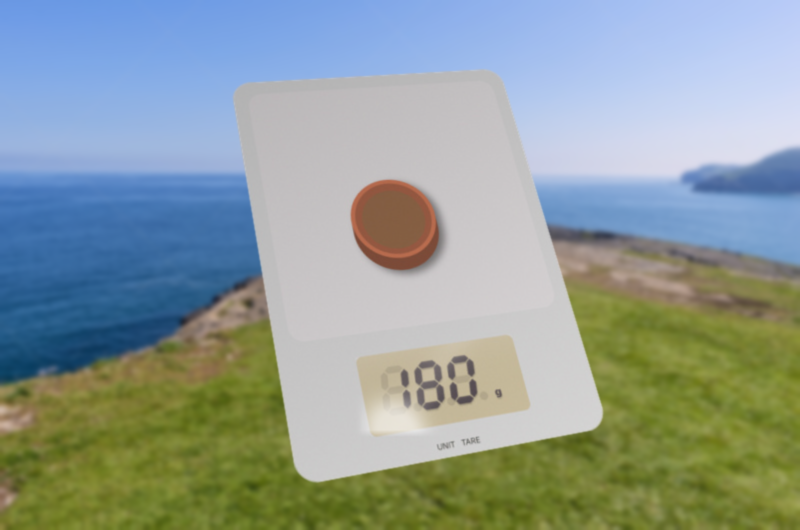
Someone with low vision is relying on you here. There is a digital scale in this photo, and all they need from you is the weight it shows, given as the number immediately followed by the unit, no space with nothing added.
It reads 180g
